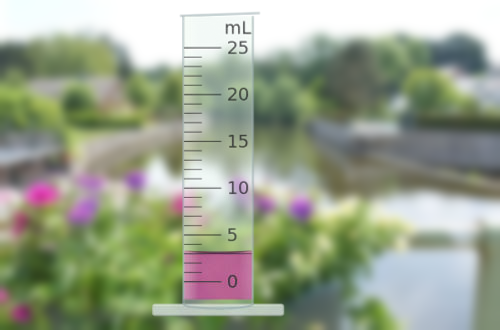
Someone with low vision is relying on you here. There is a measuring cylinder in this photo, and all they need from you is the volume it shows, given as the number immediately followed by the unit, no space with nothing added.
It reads 3mL
